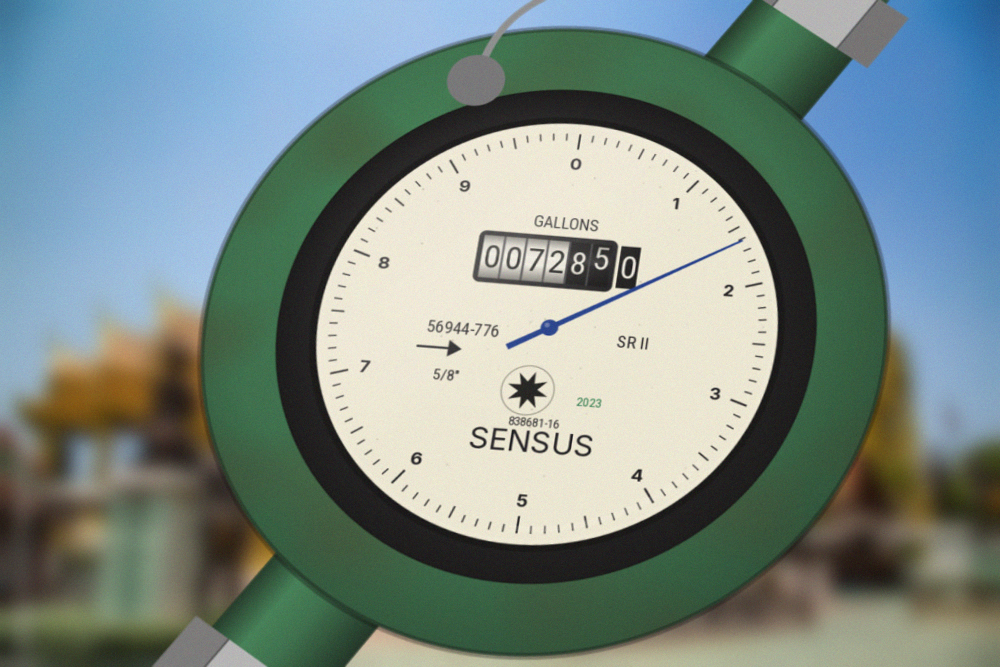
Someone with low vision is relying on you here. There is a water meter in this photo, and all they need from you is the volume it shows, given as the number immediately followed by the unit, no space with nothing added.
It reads 72851.6gal
